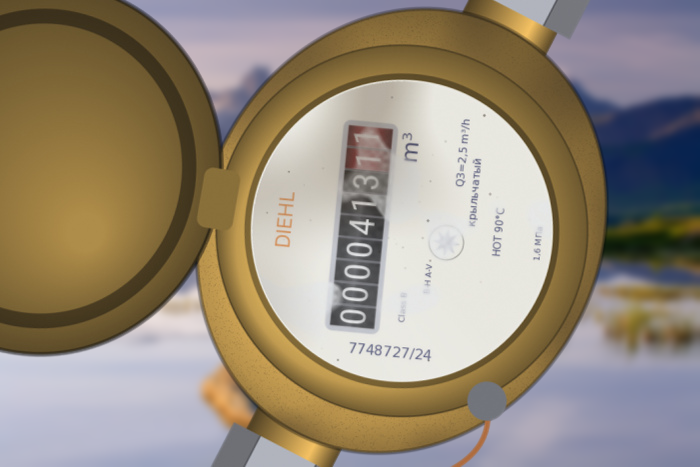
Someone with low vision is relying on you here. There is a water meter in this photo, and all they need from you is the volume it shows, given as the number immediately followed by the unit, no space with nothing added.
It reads 413.11m³
